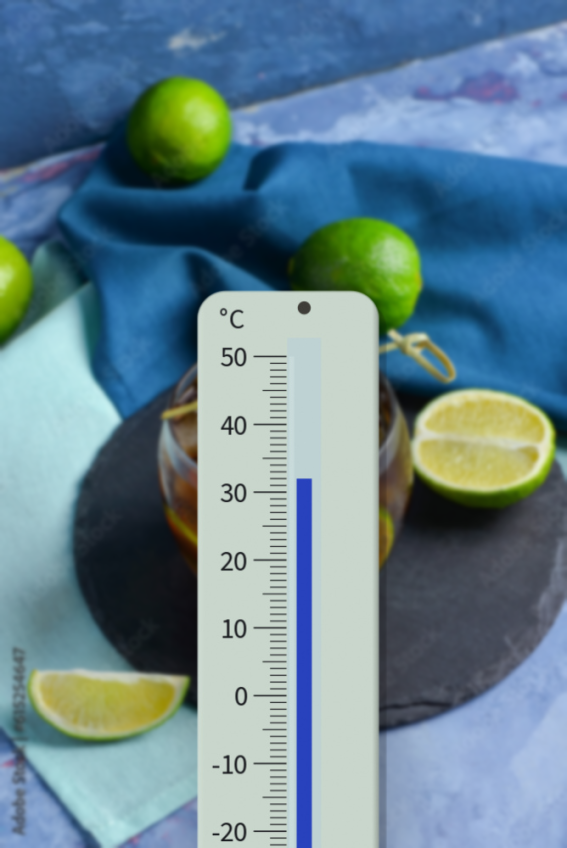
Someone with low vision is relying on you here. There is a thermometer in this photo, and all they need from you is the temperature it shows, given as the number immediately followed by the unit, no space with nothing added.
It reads 32°C
